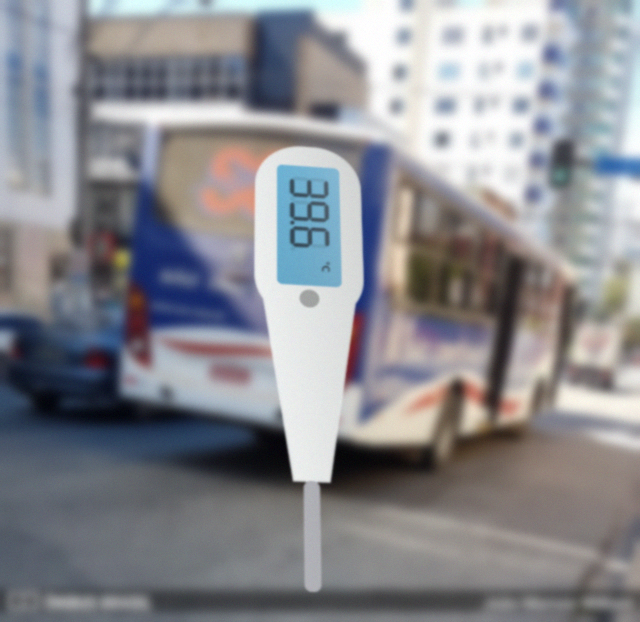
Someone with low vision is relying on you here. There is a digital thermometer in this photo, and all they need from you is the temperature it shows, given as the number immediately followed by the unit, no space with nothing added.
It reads 39.6°C
